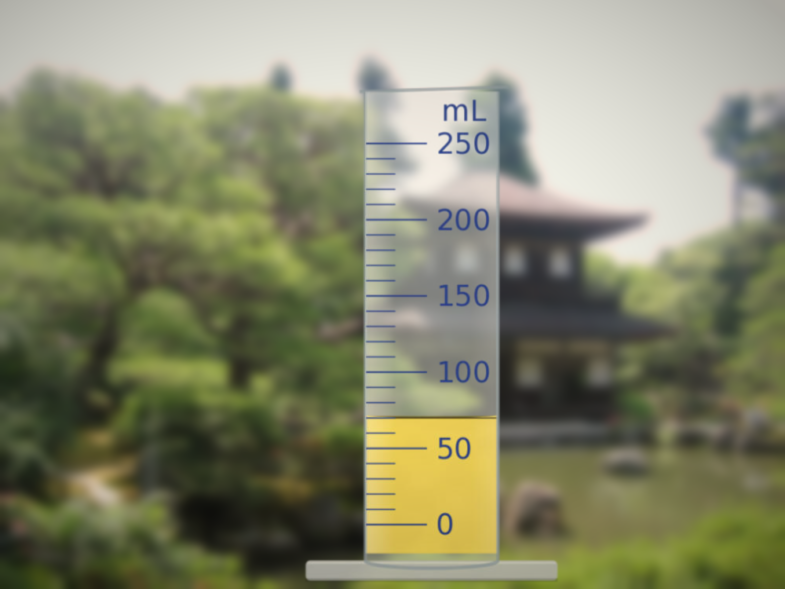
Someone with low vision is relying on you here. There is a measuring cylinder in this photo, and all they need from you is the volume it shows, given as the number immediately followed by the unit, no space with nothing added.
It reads 70mL
